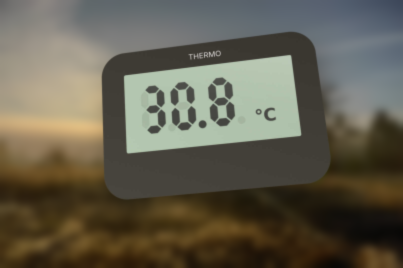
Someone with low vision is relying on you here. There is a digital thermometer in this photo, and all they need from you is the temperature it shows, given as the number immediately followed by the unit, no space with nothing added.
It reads 30.8°C
